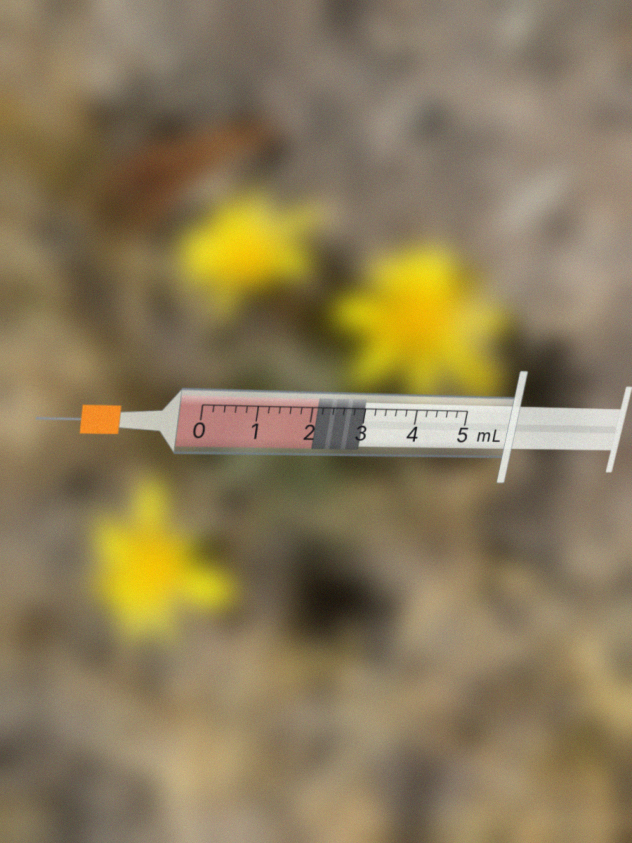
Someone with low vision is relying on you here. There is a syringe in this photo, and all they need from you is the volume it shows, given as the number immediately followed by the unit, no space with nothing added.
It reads 2.1mL
